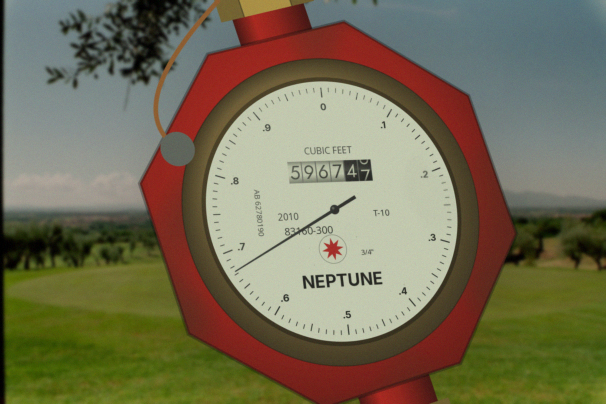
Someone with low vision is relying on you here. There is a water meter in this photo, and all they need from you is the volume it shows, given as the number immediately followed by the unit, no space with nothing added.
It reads 596746.67ft³
